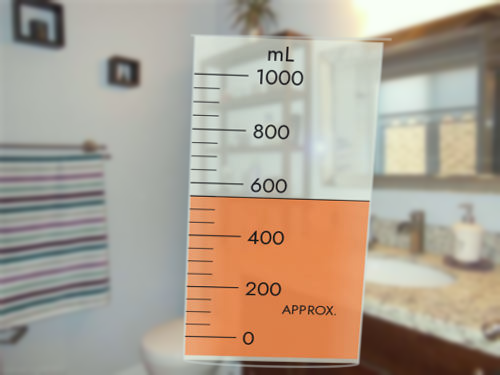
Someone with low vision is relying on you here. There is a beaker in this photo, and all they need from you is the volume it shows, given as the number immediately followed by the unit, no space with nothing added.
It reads 550mL
